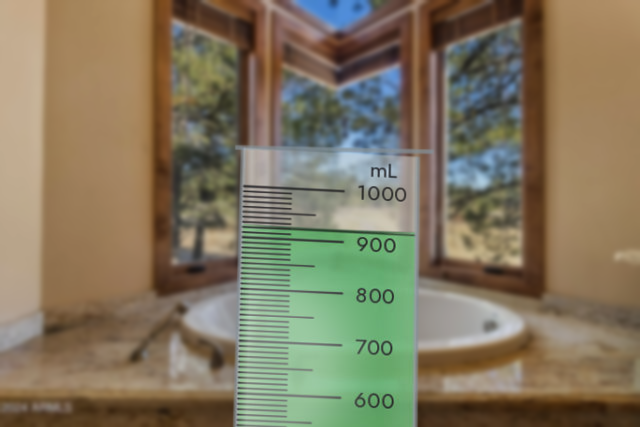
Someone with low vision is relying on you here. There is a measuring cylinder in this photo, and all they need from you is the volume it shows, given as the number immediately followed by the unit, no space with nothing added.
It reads 920mL
